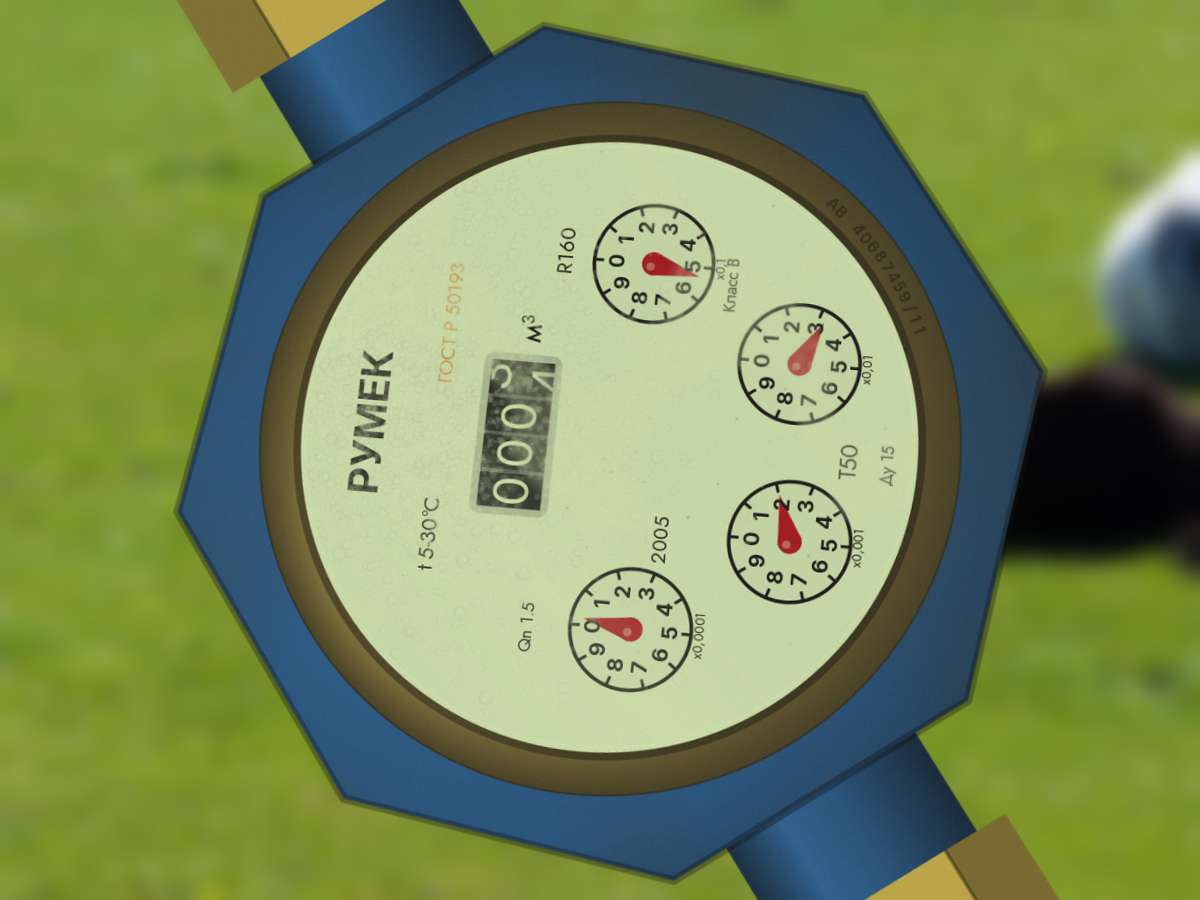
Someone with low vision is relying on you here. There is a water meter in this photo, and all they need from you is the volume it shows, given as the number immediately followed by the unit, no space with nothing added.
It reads 3.5320m³
